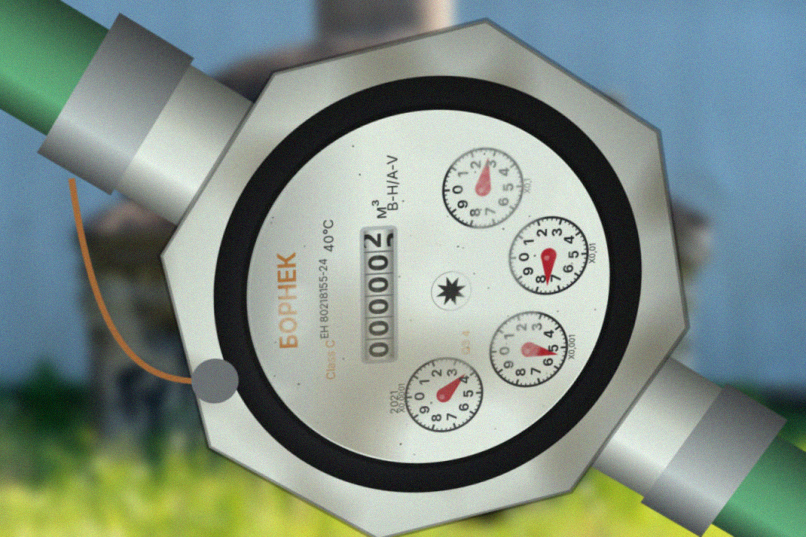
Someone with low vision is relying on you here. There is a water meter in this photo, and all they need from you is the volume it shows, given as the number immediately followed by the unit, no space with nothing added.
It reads 2.2753m³
